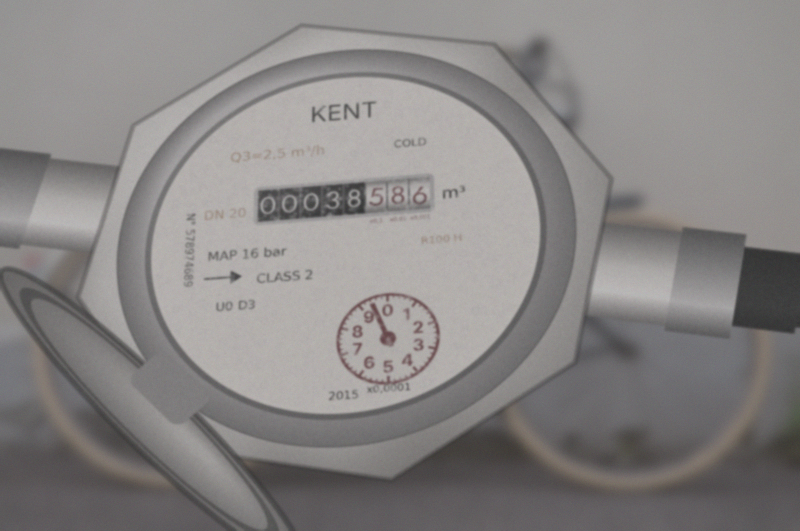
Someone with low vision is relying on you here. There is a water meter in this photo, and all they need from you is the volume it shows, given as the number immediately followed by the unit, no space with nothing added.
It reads 38.5859m³
